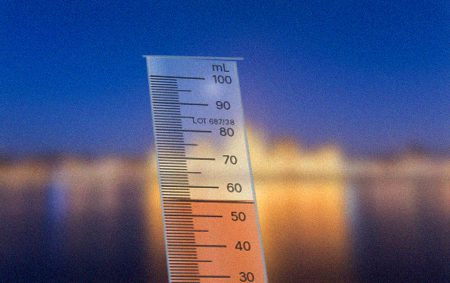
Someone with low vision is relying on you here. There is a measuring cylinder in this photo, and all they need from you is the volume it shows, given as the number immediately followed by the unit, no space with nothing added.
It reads 55mL
